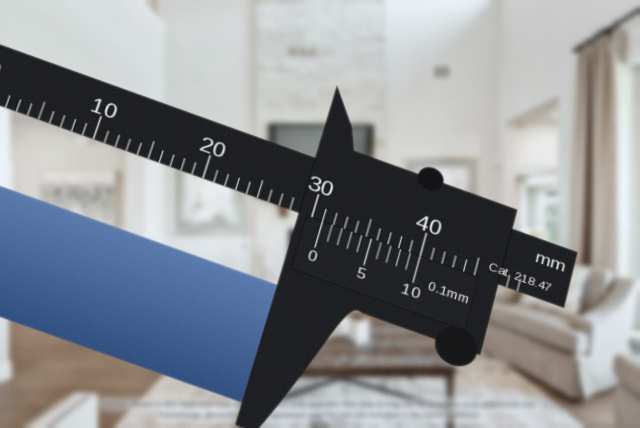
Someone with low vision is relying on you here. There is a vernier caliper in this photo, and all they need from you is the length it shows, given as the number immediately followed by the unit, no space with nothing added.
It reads 31.0mm
